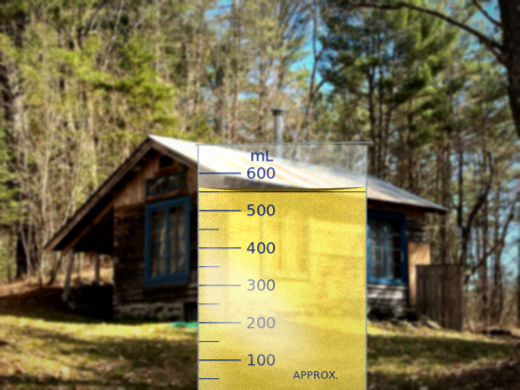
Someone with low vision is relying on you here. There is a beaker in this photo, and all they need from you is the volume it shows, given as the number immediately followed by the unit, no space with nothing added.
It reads 550mL
